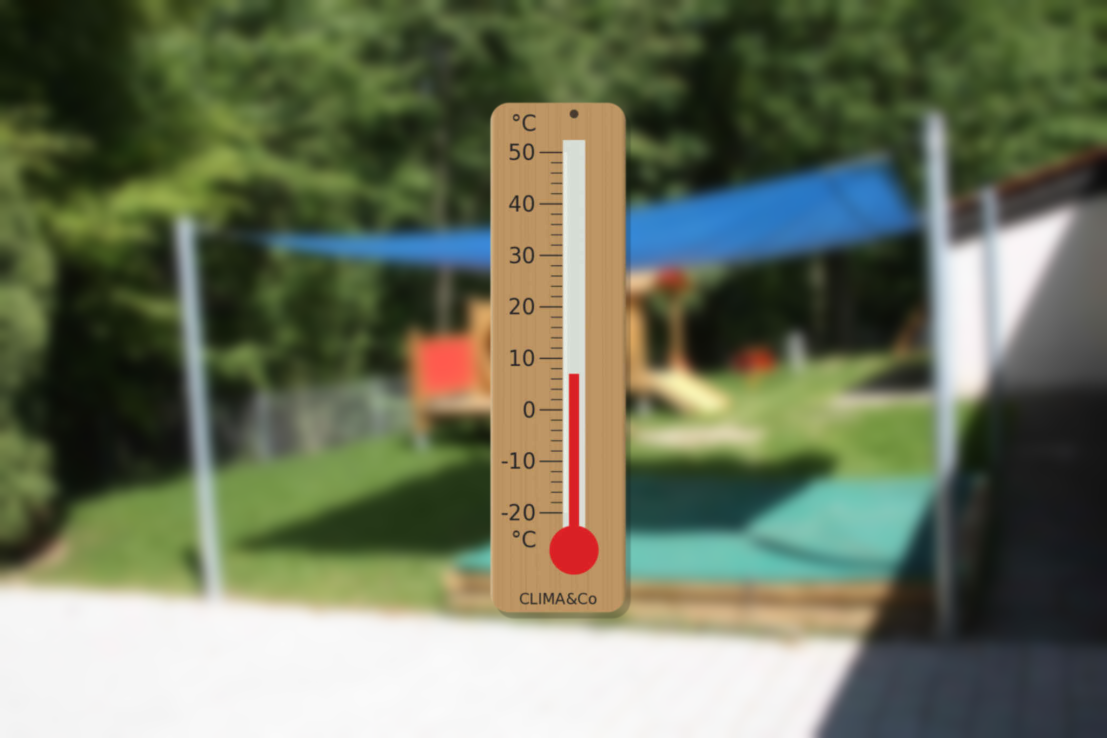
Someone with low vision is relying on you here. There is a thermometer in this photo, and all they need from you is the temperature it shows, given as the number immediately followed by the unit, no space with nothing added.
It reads 7°C
